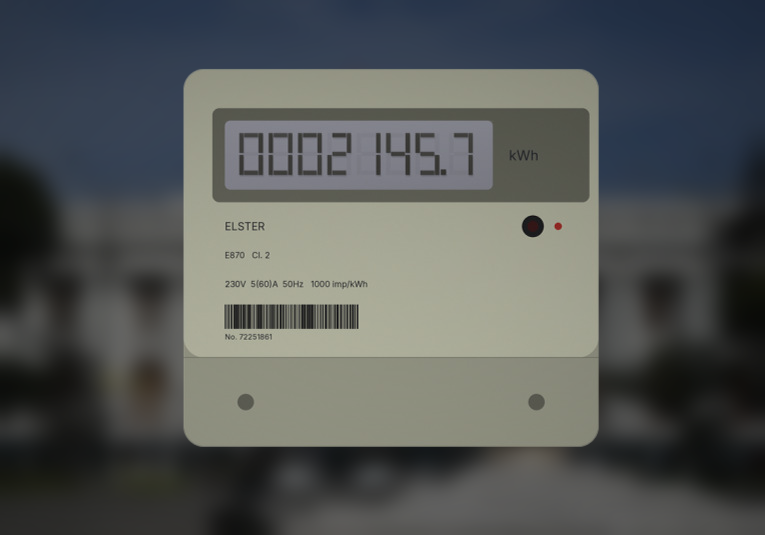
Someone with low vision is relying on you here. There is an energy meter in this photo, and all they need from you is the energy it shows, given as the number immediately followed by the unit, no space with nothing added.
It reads 2145.7kWh
